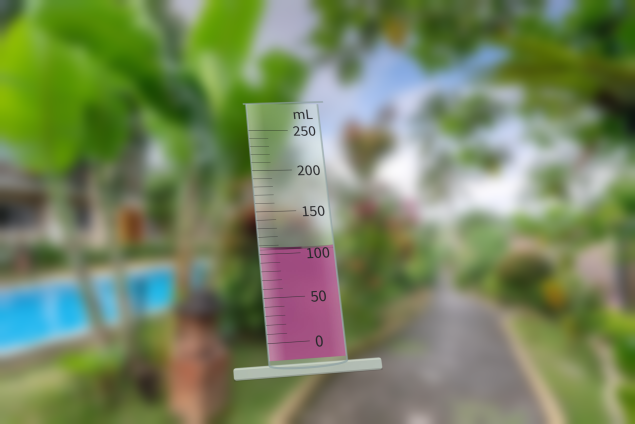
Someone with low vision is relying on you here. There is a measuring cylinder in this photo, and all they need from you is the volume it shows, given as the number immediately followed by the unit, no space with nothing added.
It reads 105mL
